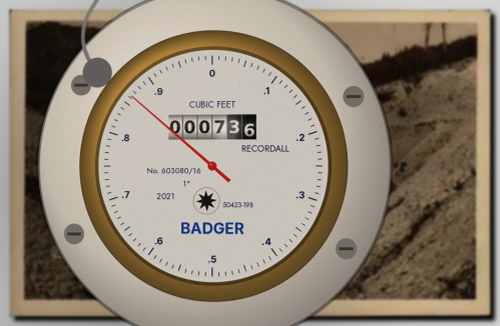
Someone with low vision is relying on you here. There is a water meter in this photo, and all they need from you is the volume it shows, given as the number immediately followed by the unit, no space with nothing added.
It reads 735.86ft³
